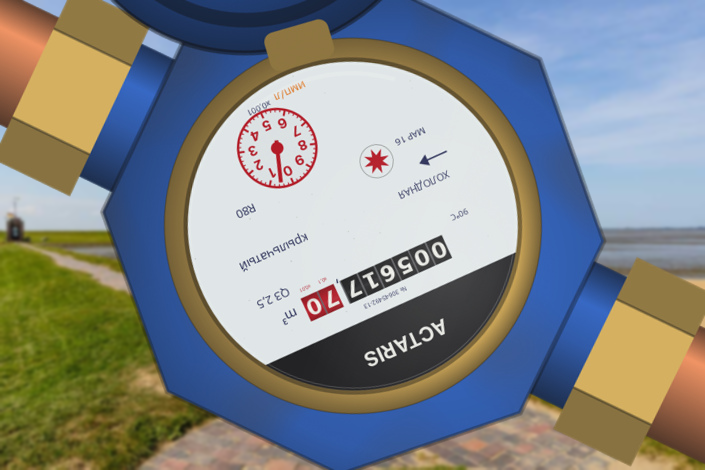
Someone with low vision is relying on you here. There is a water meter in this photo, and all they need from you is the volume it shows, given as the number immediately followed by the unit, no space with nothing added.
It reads 5617.700m³
